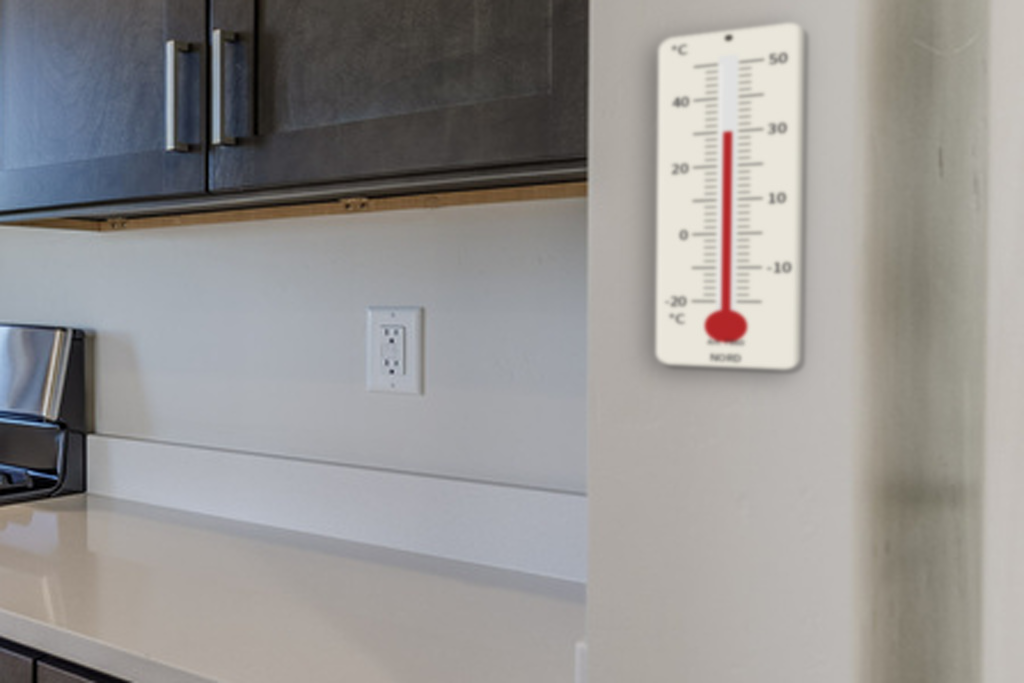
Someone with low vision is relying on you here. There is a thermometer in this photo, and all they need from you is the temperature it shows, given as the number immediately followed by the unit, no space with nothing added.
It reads 30°C
